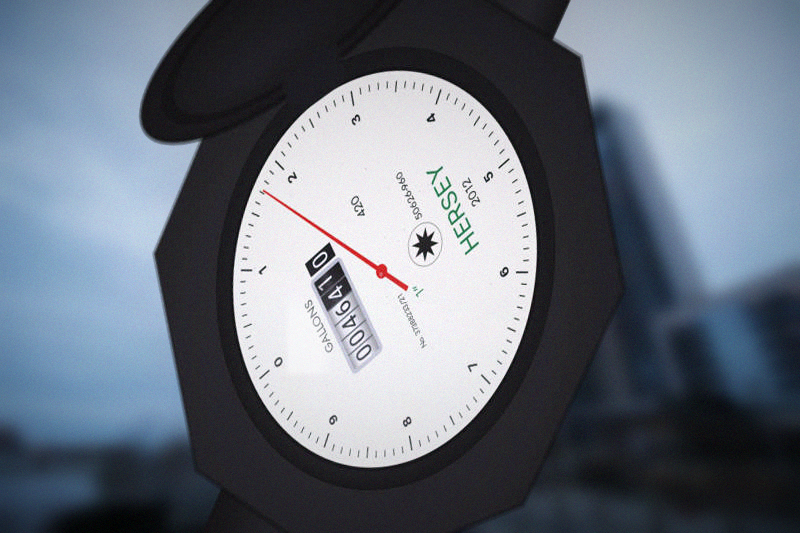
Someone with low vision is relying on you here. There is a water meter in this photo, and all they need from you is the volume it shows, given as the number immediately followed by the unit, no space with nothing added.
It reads 46411.7gal
